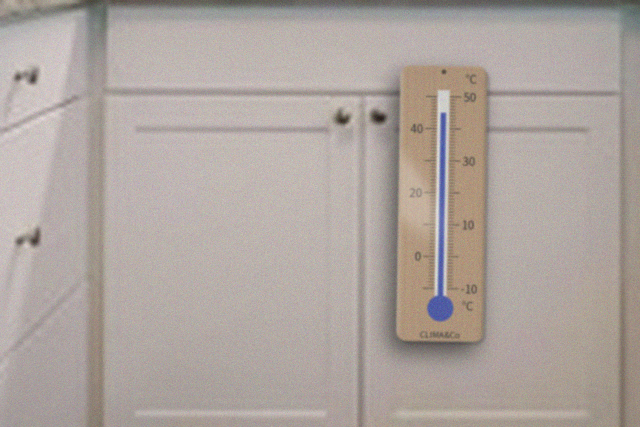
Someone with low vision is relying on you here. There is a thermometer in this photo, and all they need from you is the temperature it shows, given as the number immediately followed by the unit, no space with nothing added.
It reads 45°C
